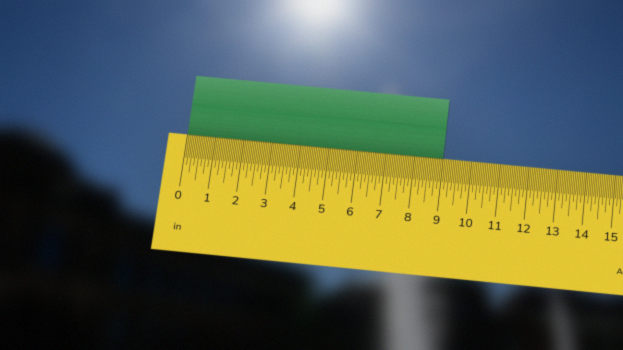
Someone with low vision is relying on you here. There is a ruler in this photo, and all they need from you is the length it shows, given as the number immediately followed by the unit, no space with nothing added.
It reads 9in
